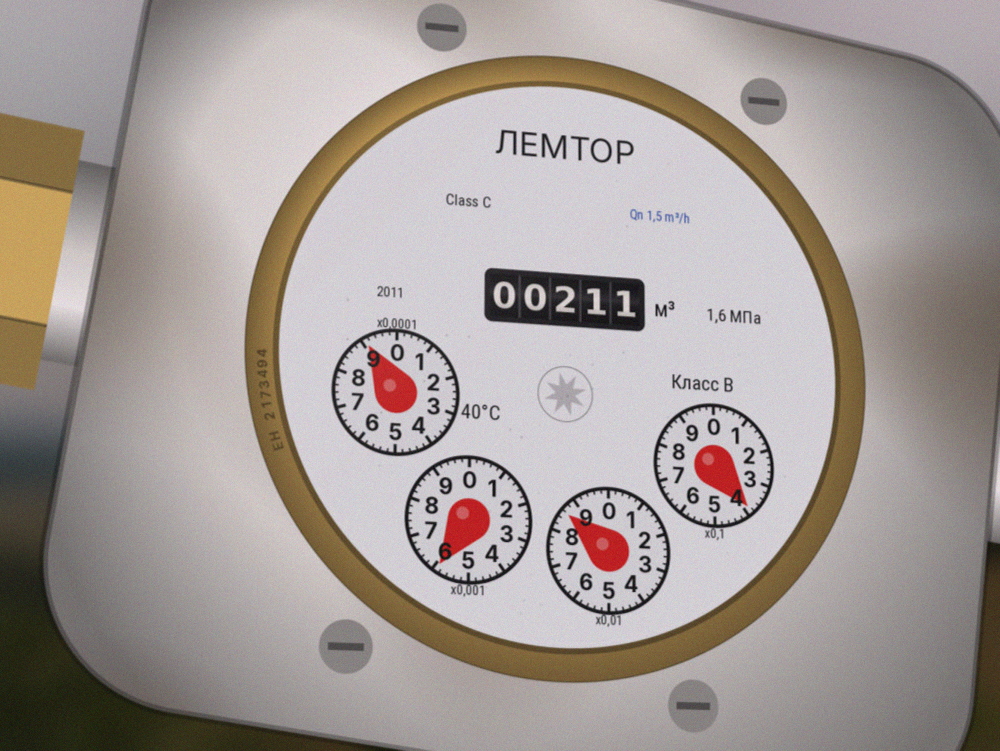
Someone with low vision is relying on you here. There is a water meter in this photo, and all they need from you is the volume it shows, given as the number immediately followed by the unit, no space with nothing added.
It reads 211.3859m³
